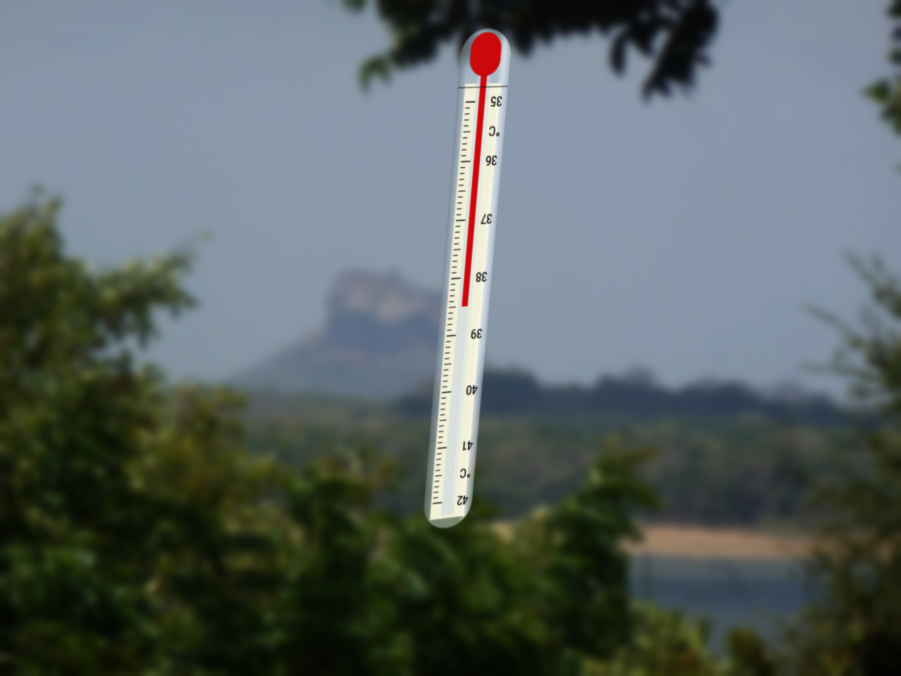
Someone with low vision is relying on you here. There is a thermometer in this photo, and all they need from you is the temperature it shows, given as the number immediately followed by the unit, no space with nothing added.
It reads 38.5°C
